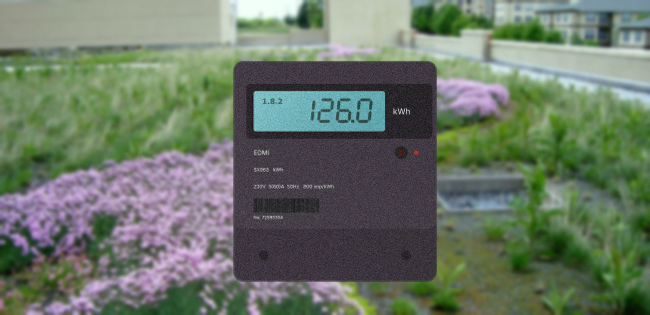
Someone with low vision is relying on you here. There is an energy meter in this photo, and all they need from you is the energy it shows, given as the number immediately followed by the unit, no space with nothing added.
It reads 126.0kWh
